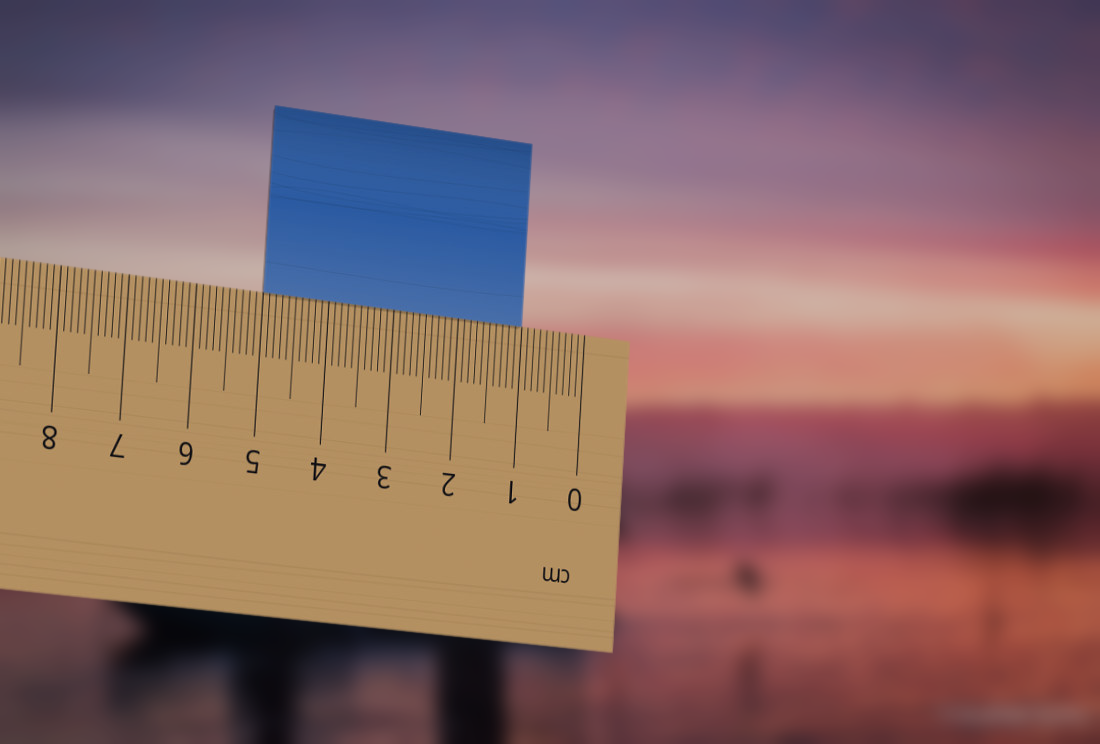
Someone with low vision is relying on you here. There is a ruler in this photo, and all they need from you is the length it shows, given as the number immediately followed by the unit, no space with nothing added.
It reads 4cm
